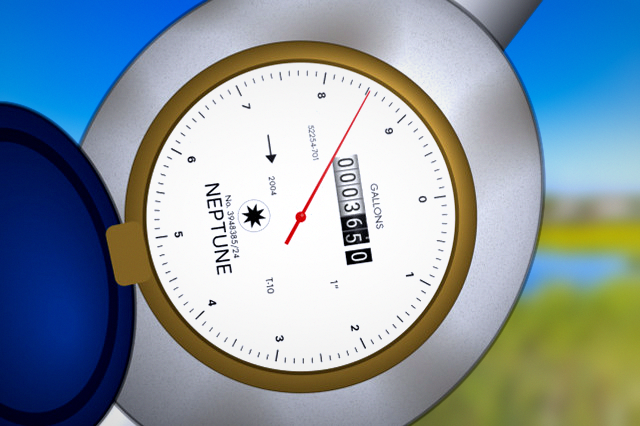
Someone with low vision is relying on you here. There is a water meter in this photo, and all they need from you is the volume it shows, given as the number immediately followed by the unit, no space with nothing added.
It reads 3648.5gal
